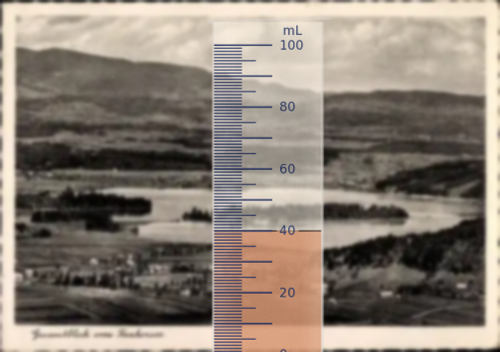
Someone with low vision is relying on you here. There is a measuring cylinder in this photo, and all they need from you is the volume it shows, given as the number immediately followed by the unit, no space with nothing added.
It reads 40mL
